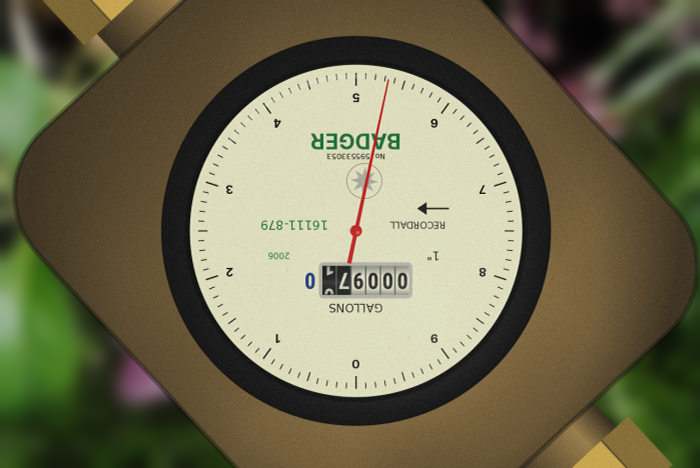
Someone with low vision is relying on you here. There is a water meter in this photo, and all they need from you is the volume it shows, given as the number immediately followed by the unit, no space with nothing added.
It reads 9705.3gal
